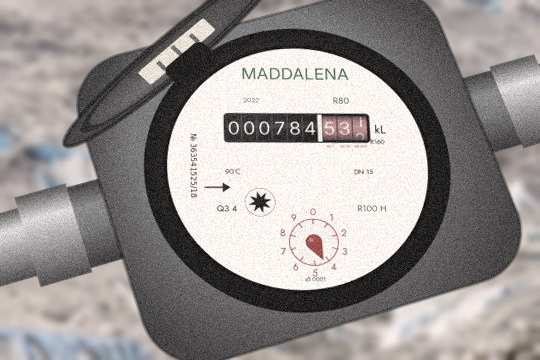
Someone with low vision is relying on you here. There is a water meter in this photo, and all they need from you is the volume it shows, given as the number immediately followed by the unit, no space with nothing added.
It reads 784.5314kL
